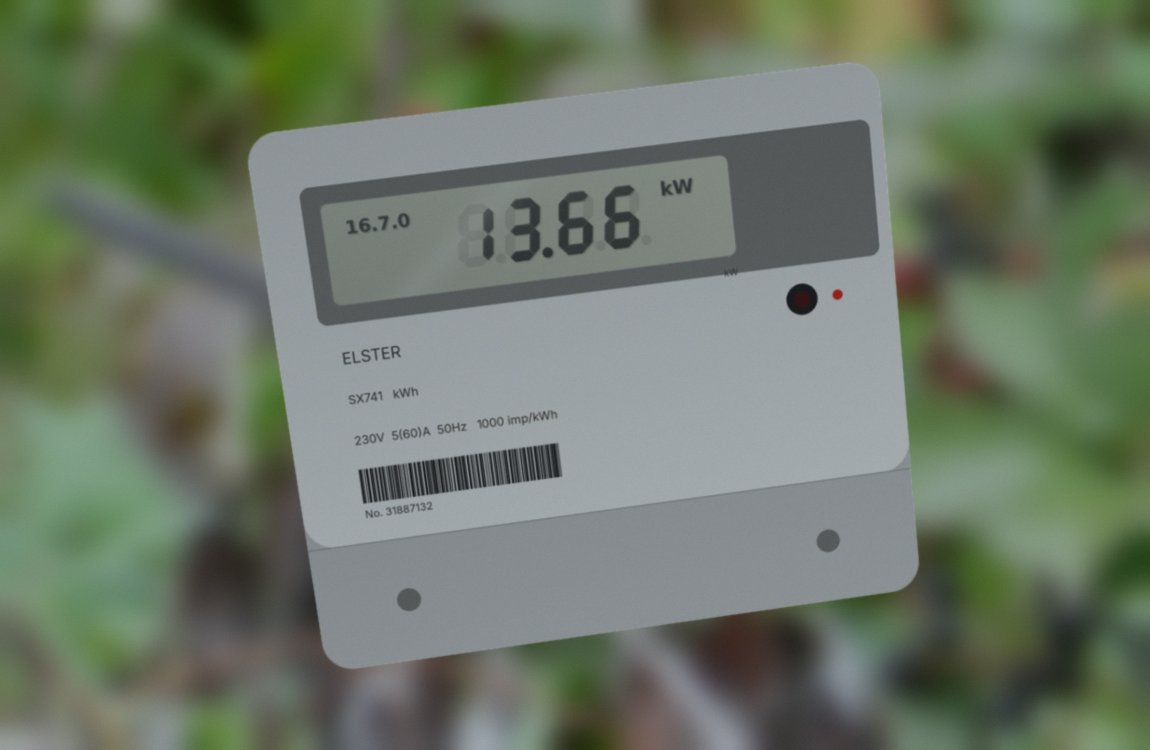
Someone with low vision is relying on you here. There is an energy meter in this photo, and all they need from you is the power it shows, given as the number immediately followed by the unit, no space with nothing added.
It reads 13.66kW
